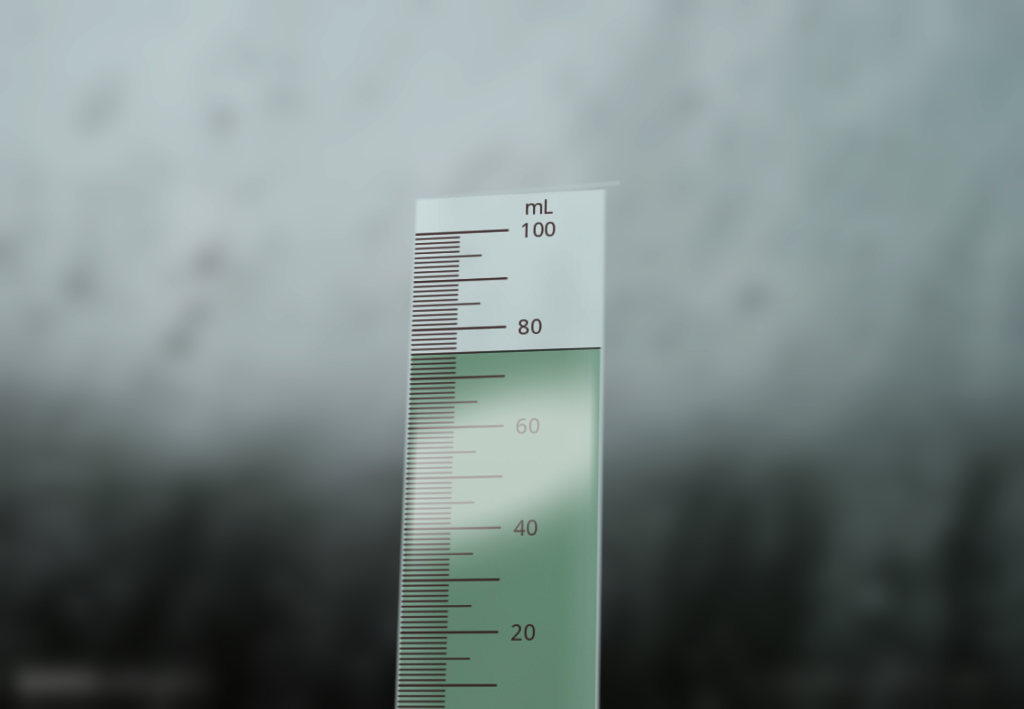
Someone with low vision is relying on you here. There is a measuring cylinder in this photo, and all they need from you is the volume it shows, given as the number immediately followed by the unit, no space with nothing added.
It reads 75mL
